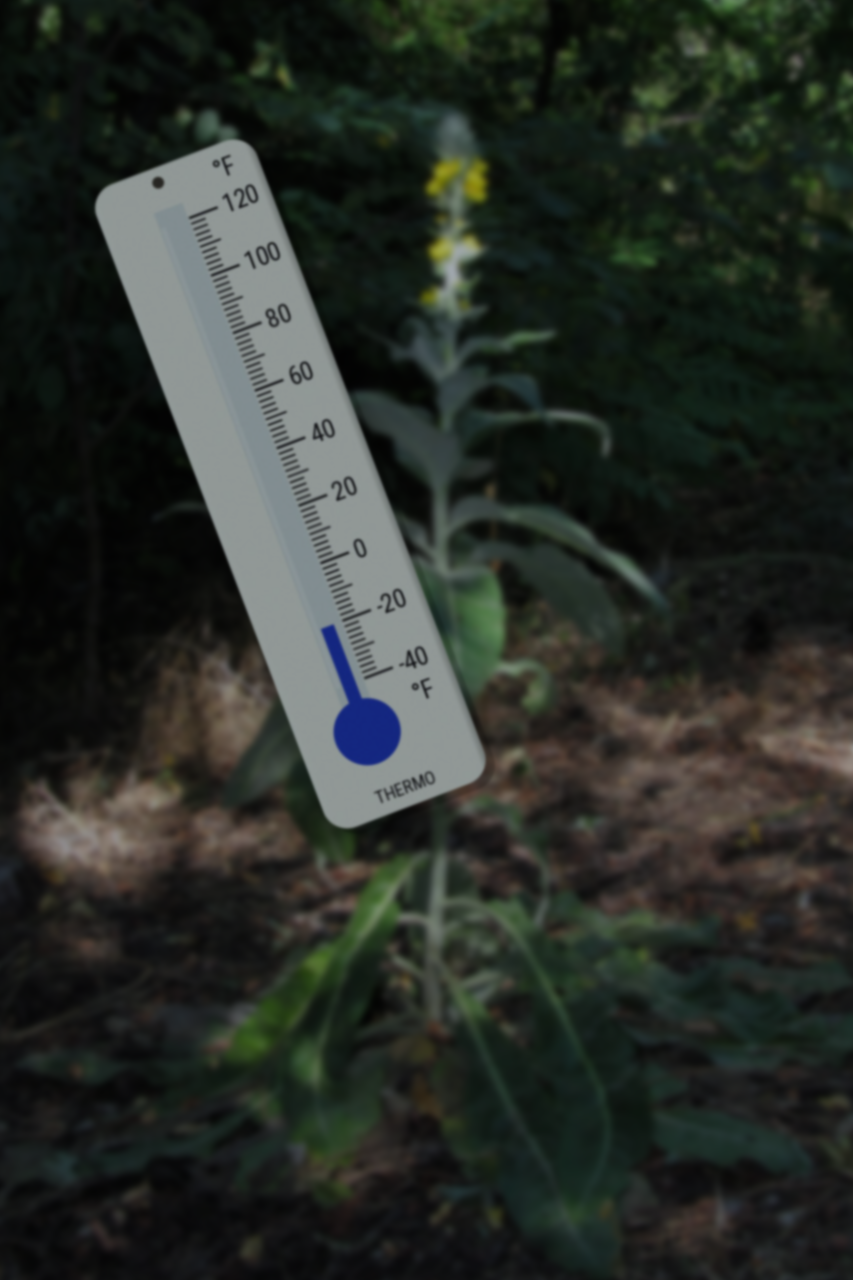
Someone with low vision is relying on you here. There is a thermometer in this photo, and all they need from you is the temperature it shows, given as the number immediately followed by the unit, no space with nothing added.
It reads -20°F
